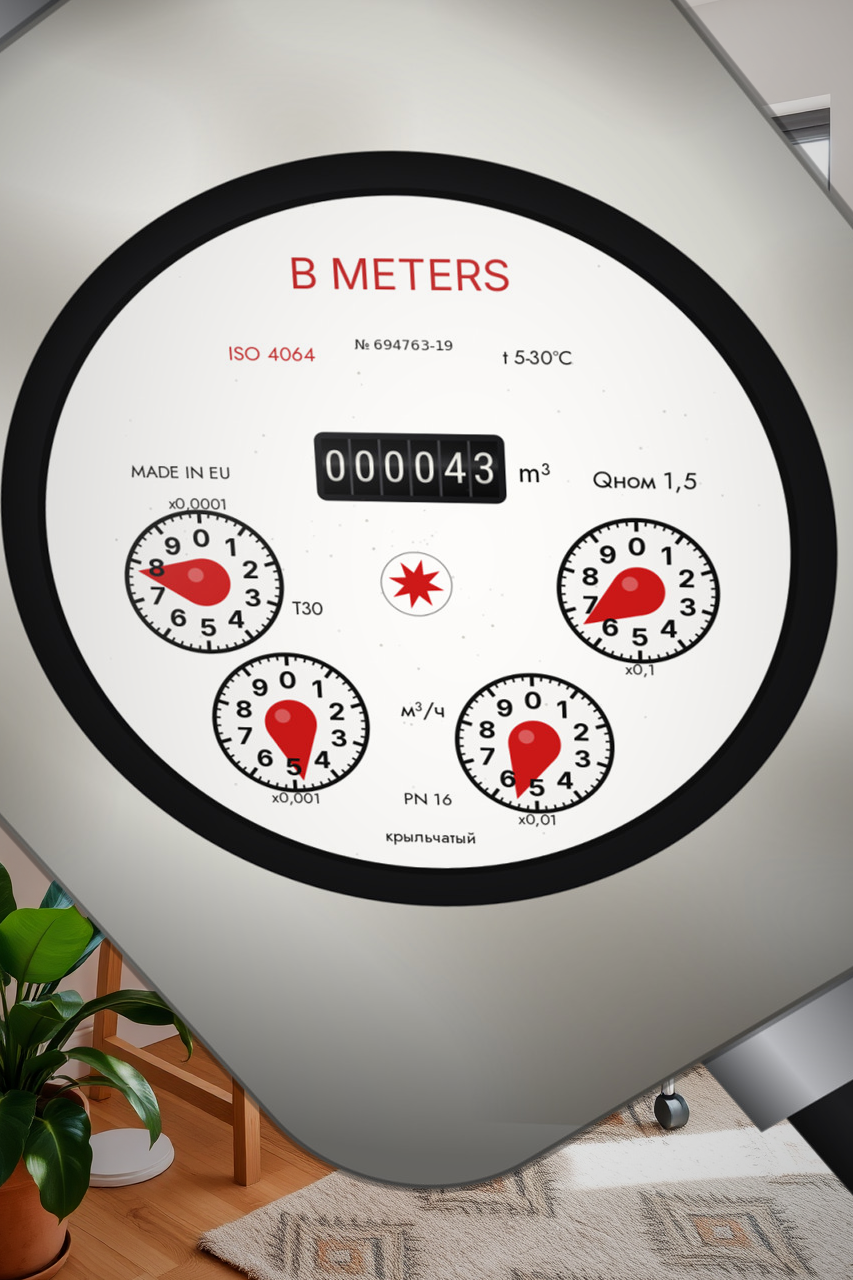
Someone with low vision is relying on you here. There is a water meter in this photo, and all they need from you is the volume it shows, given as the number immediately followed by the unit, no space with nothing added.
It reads 43.6547m³
